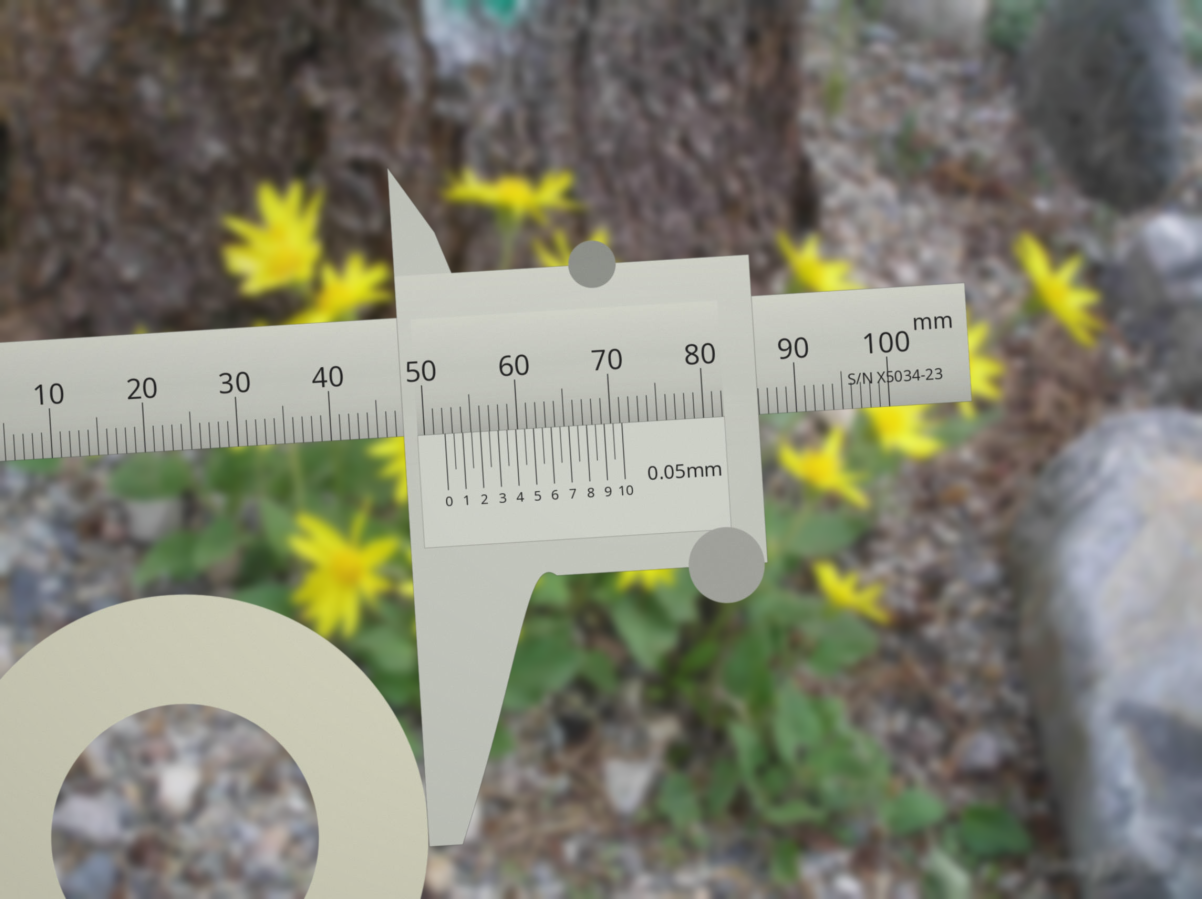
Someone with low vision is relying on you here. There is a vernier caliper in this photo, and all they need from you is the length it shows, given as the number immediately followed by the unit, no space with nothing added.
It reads 52.2mm
